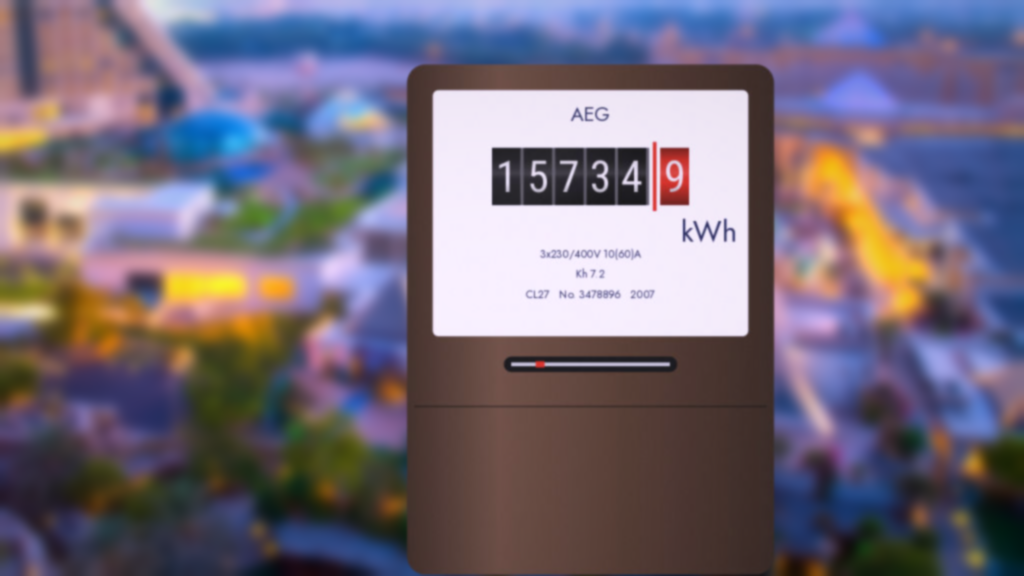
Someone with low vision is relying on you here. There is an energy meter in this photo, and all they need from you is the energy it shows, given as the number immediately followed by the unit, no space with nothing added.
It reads 15734.9kWh
